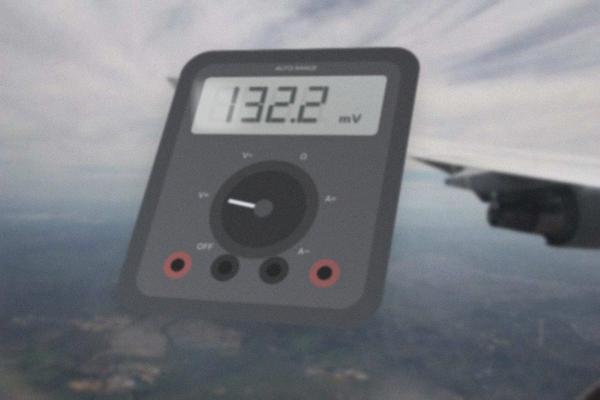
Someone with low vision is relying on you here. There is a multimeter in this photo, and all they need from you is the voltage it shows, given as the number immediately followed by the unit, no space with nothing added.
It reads 132.2mV
